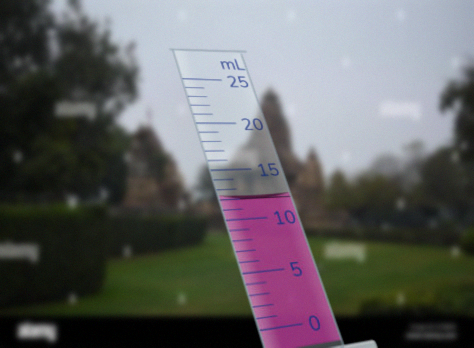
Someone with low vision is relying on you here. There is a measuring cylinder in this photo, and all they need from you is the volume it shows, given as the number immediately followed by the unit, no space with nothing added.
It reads 12mL
